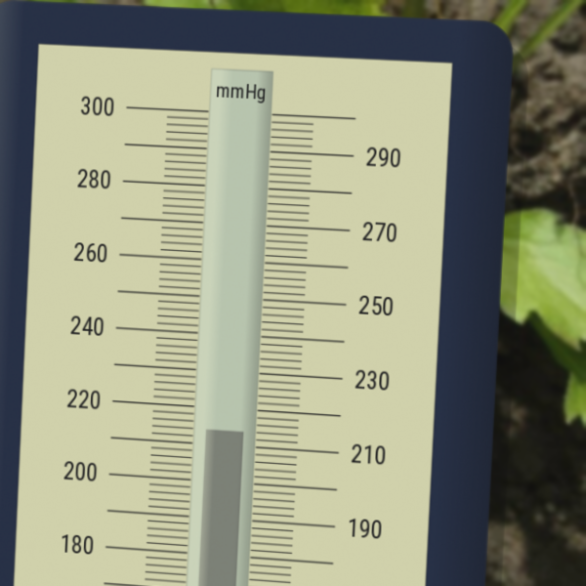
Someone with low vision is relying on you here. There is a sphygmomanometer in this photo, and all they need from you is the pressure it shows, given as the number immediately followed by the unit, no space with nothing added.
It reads 214mmHg
